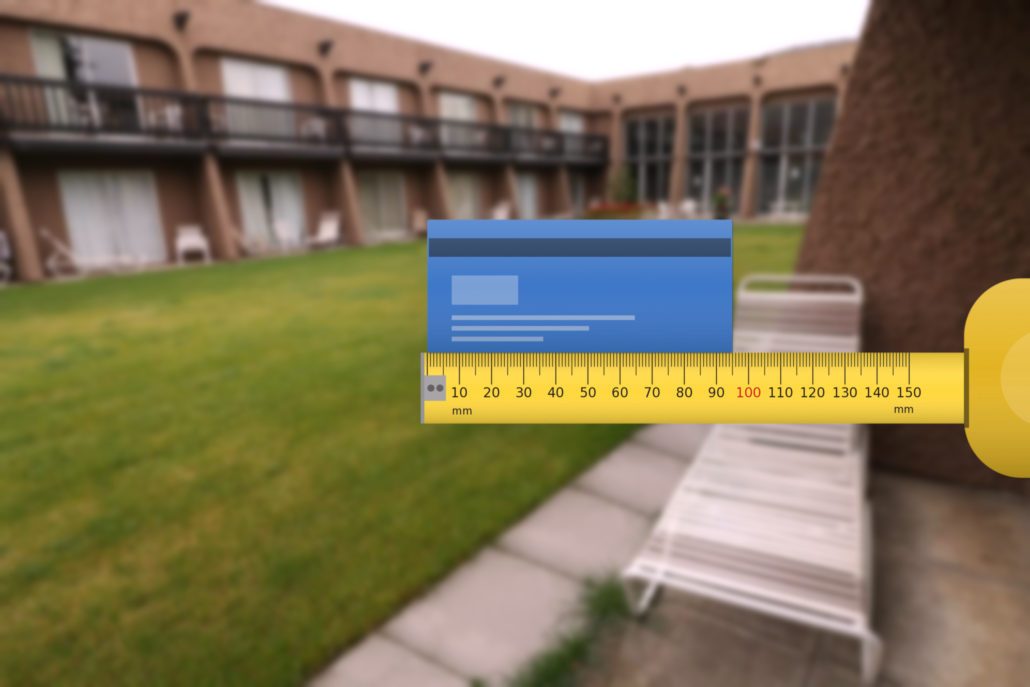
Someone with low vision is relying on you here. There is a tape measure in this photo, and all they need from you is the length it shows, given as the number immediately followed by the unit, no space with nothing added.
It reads 95mm
